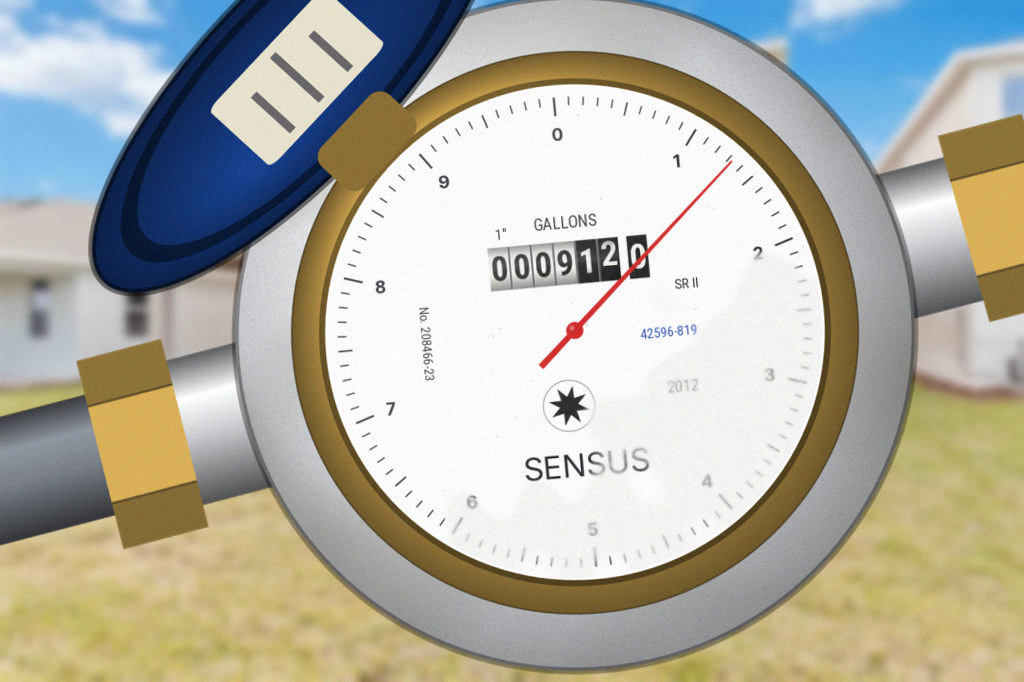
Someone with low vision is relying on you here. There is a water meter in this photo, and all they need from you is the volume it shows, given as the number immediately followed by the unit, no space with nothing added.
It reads 9121.3gal
